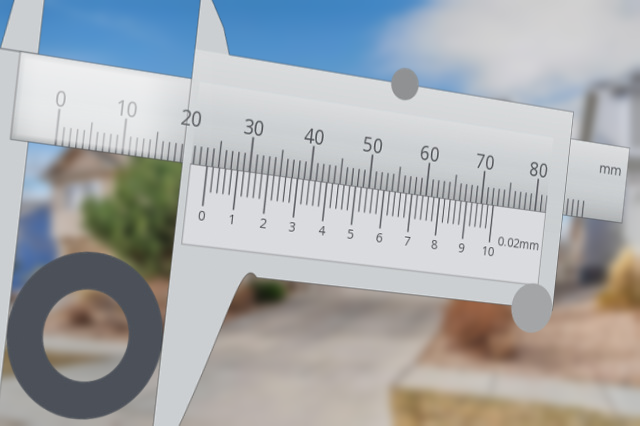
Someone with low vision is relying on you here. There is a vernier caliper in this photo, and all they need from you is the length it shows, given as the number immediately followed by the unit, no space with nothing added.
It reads 23.2mm
